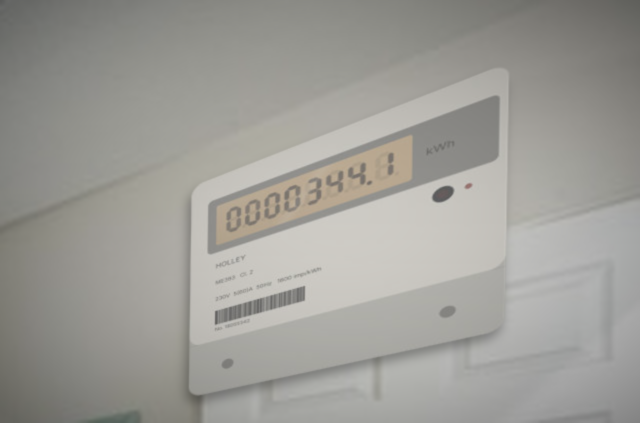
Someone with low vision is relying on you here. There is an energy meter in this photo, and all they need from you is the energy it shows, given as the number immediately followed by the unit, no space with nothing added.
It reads 344.1kWh
